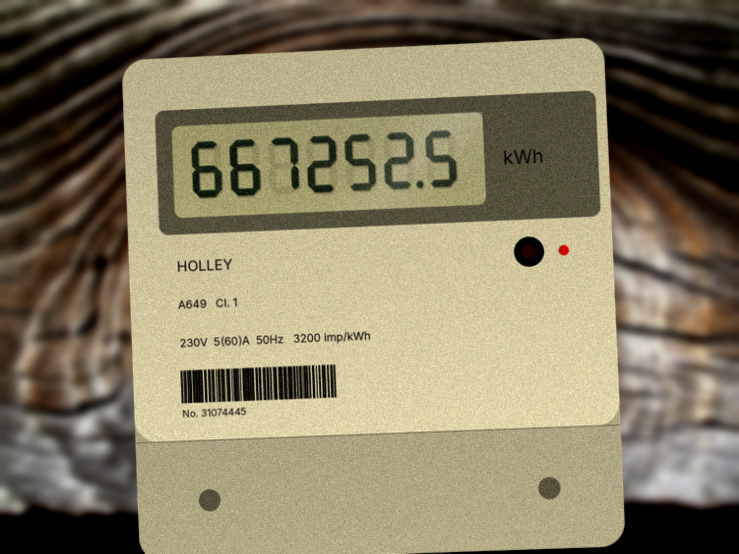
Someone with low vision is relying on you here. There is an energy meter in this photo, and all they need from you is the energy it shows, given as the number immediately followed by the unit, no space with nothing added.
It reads 667252.5kWh
